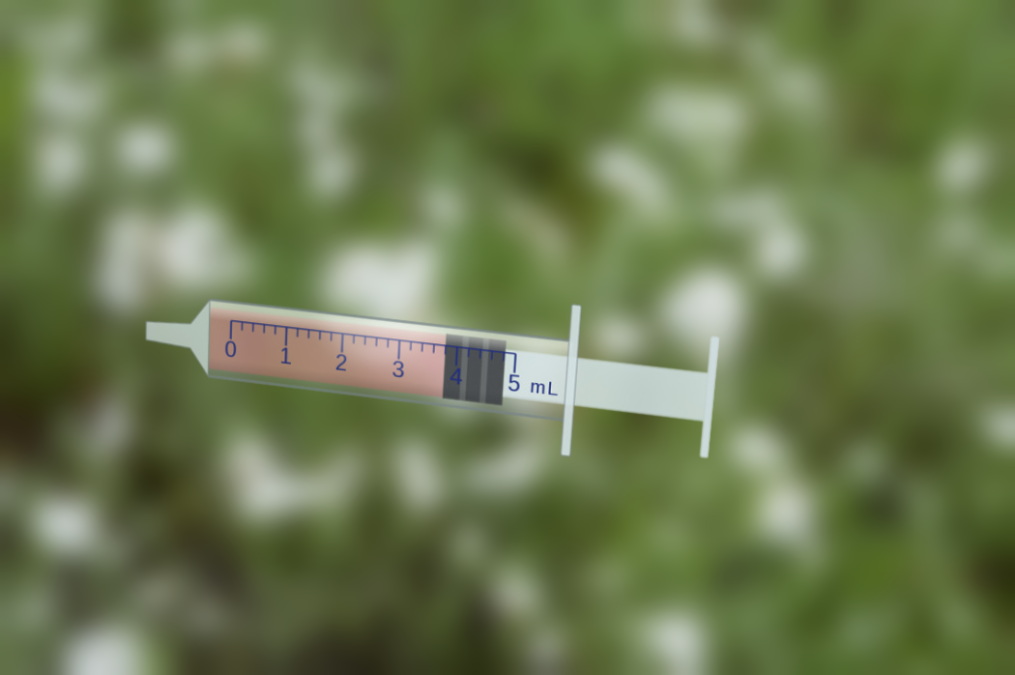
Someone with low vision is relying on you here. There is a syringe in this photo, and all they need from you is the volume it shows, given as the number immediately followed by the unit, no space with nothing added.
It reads 3.8mL
